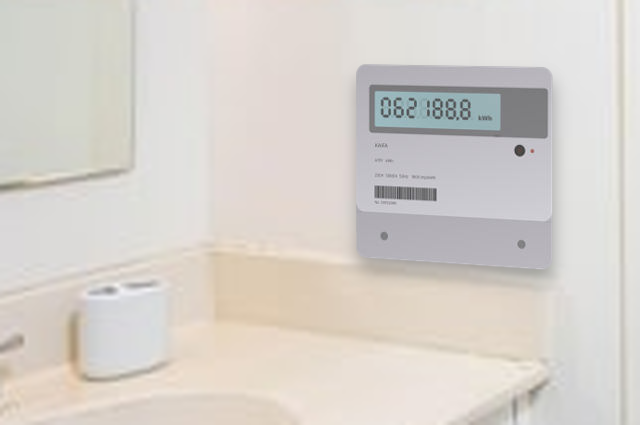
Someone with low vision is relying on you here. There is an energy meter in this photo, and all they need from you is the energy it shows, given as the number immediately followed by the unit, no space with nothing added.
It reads 62188.8kWh
